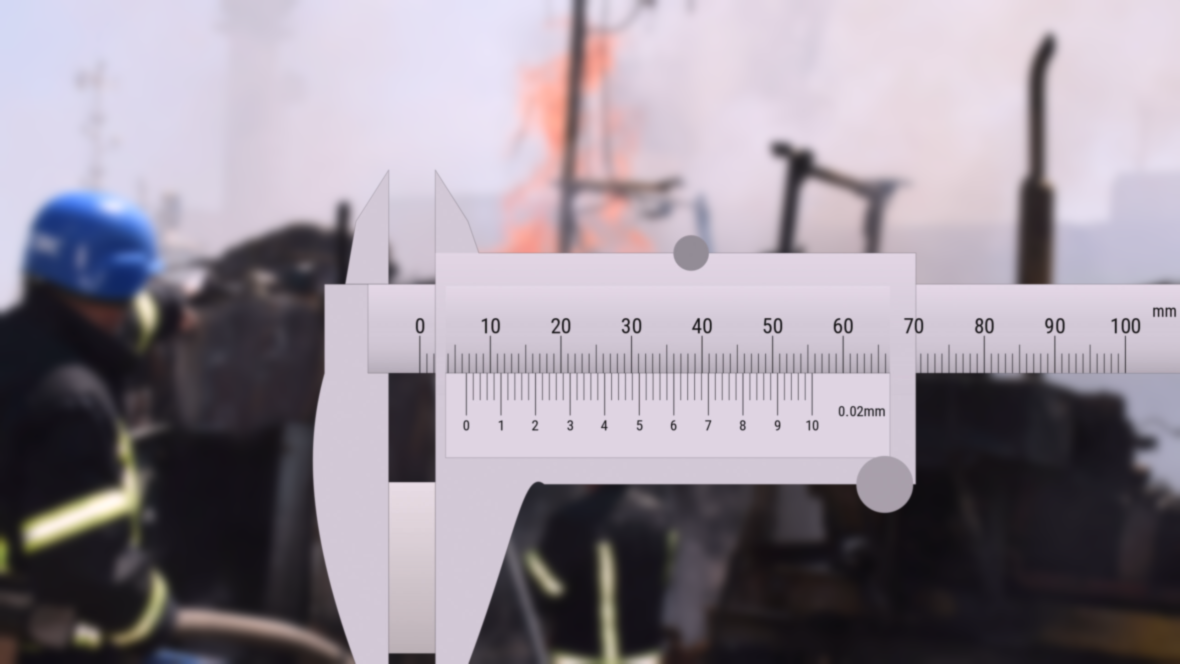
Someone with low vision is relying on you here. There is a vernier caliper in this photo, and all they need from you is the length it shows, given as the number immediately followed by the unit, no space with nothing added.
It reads 6.6mm
